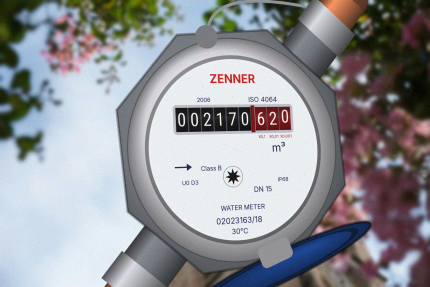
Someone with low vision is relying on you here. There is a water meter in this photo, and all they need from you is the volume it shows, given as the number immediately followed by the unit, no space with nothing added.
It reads 2170.620m³
